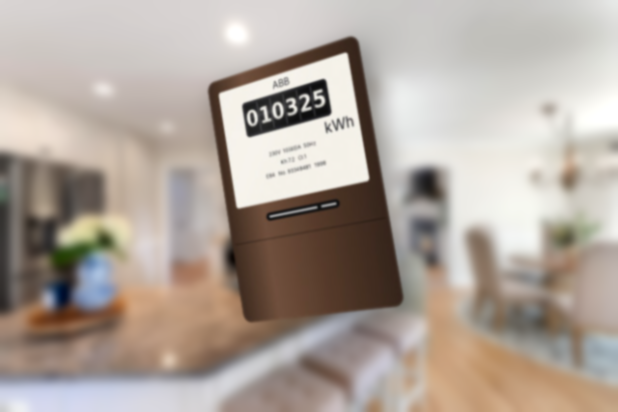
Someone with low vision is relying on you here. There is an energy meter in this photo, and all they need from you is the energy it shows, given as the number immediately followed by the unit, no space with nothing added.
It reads 10325kWh
